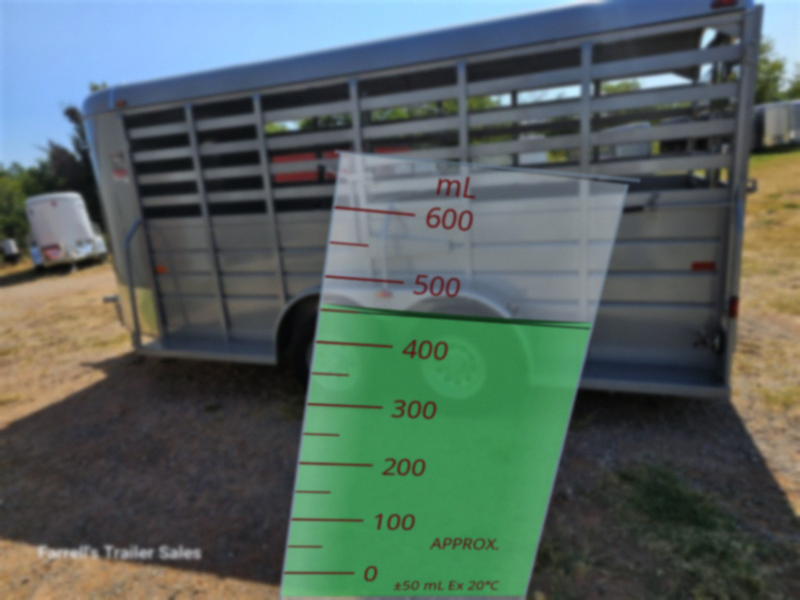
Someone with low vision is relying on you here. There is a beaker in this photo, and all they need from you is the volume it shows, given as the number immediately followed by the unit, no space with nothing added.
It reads 450mL
